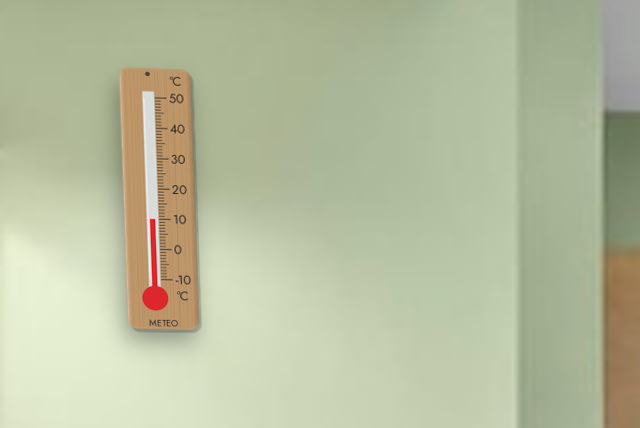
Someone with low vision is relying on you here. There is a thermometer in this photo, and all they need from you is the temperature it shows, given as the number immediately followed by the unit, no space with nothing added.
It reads 10°C
